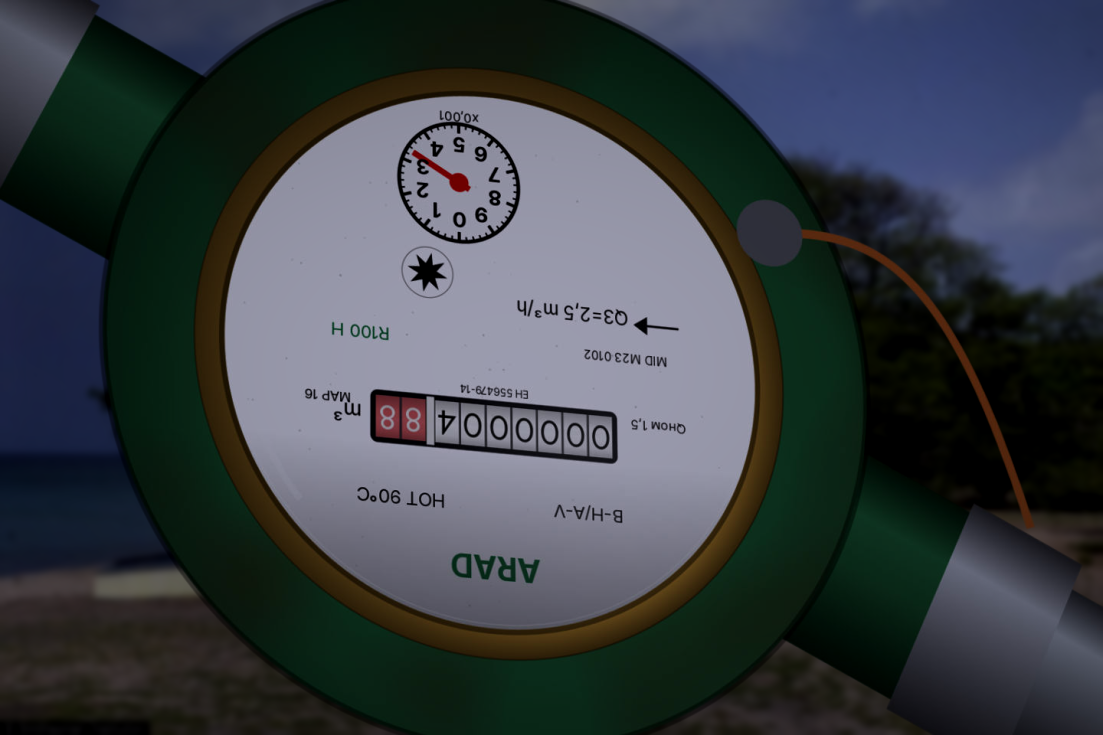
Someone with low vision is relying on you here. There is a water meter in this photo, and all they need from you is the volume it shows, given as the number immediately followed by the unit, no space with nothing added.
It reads 4.883m³
